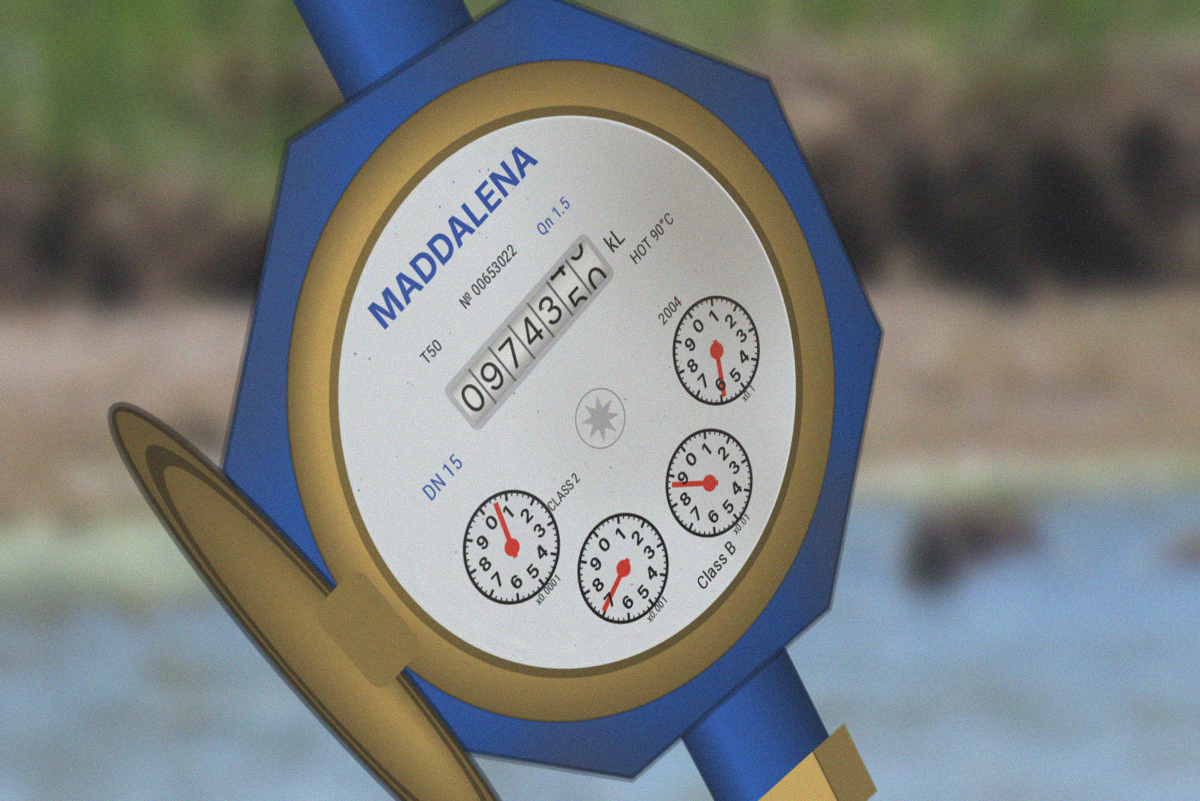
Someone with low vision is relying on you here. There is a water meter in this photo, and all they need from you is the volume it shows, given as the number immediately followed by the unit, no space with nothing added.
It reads 974349.5870kL
